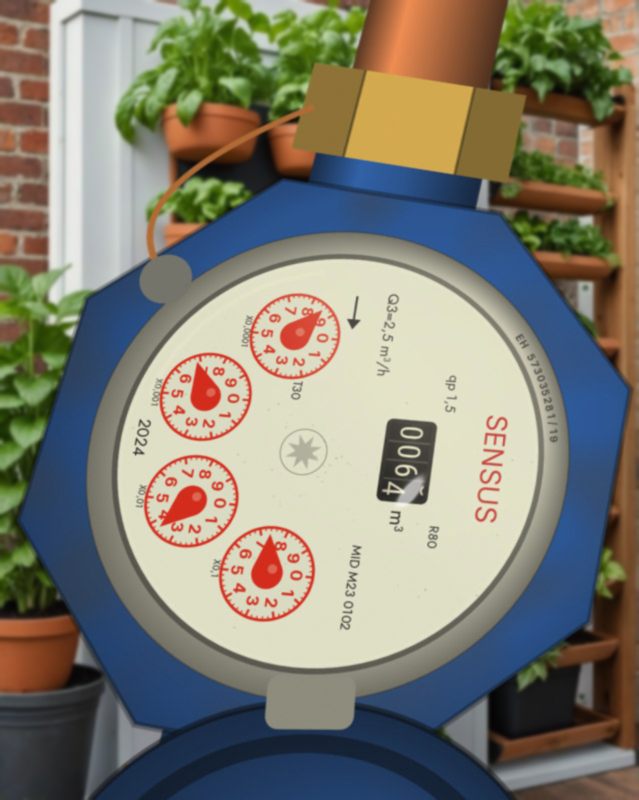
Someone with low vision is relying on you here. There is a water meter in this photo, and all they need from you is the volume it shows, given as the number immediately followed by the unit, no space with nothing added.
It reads 63.7368m³
